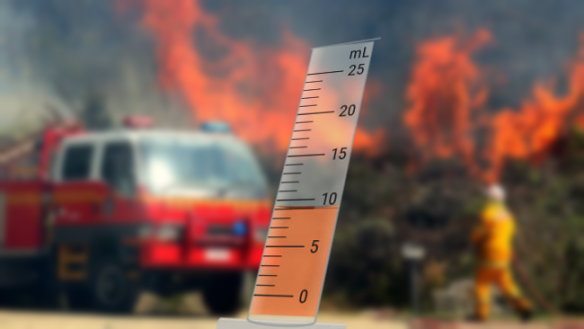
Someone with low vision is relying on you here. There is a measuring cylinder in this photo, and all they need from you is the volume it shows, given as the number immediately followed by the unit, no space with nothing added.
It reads 9mL
